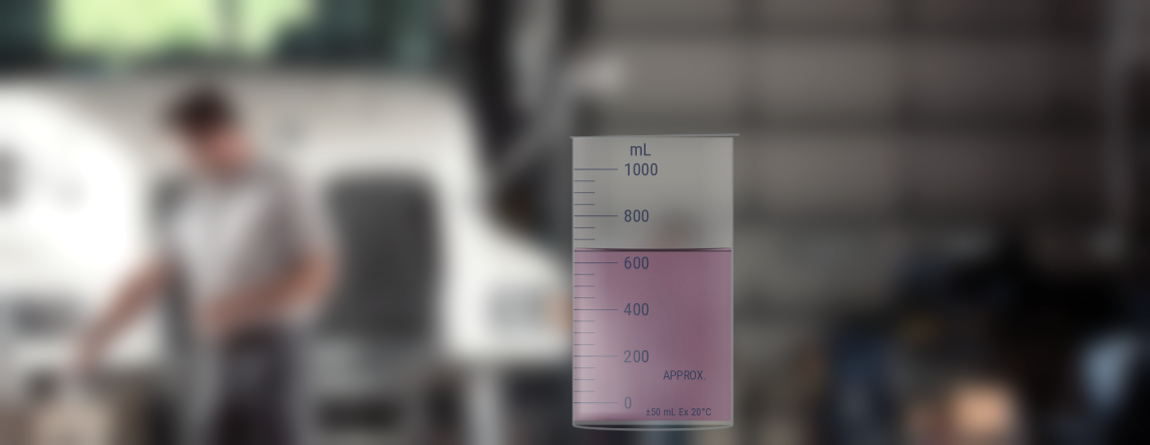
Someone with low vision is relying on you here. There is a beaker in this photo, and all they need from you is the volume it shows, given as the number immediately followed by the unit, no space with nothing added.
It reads 650mL
